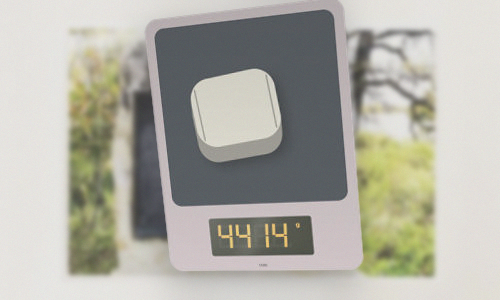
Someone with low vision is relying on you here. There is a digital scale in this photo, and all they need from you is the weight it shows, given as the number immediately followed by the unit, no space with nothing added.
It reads 4414g
